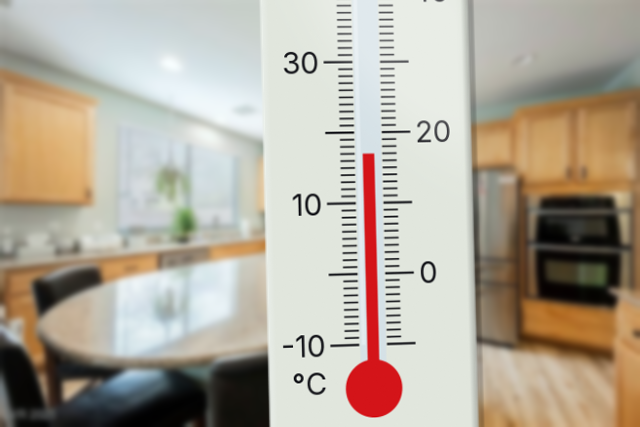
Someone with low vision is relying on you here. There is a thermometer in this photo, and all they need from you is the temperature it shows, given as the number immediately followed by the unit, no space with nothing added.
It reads 17°C
